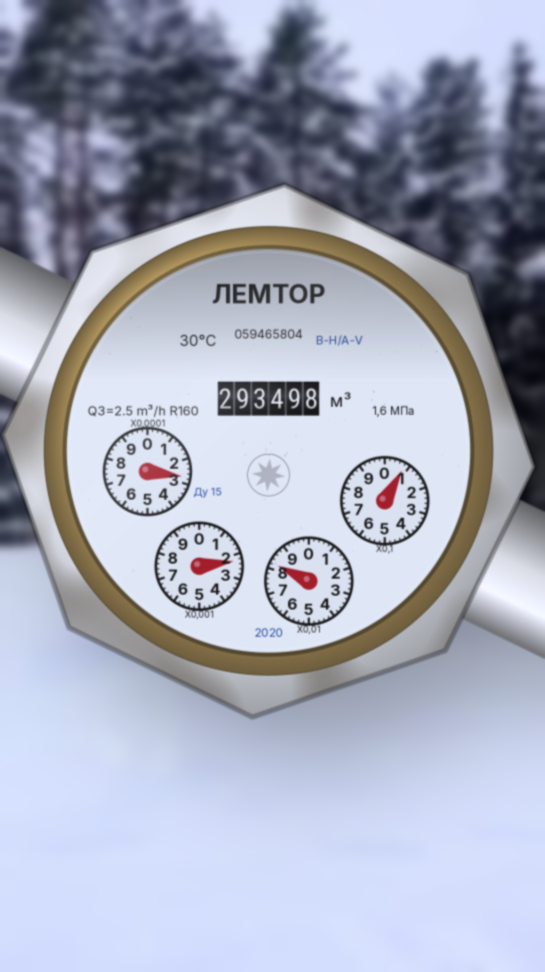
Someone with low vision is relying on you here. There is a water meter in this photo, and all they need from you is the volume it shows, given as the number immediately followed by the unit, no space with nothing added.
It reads 293498.0822m³
